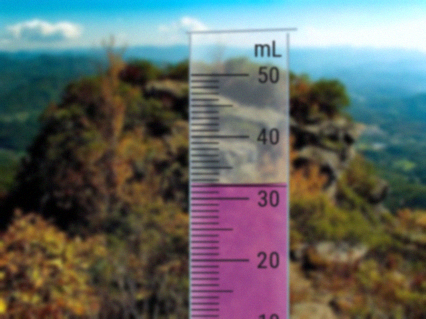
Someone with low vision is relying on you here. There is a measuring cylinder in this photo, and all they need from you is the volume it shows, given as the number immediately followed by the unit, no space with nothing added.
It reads 32mL
